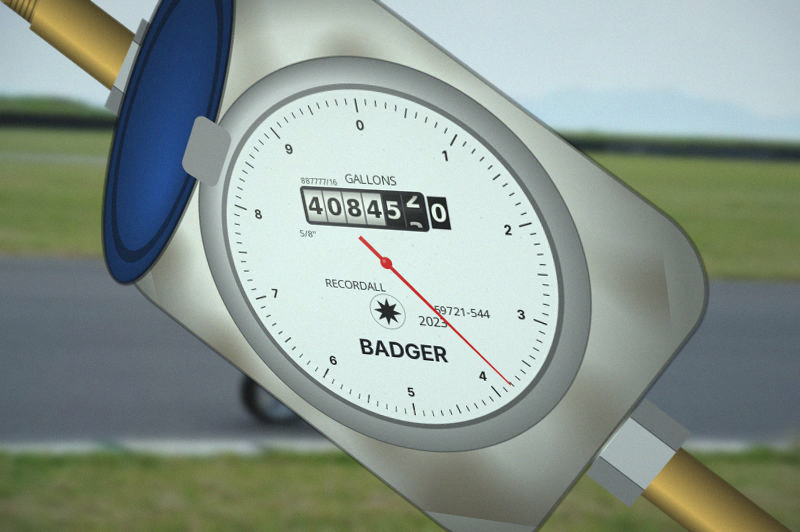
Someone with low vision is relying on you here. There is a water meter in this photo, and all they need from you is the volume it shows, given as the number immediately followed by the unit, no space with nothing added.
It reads 4084523.8gal
